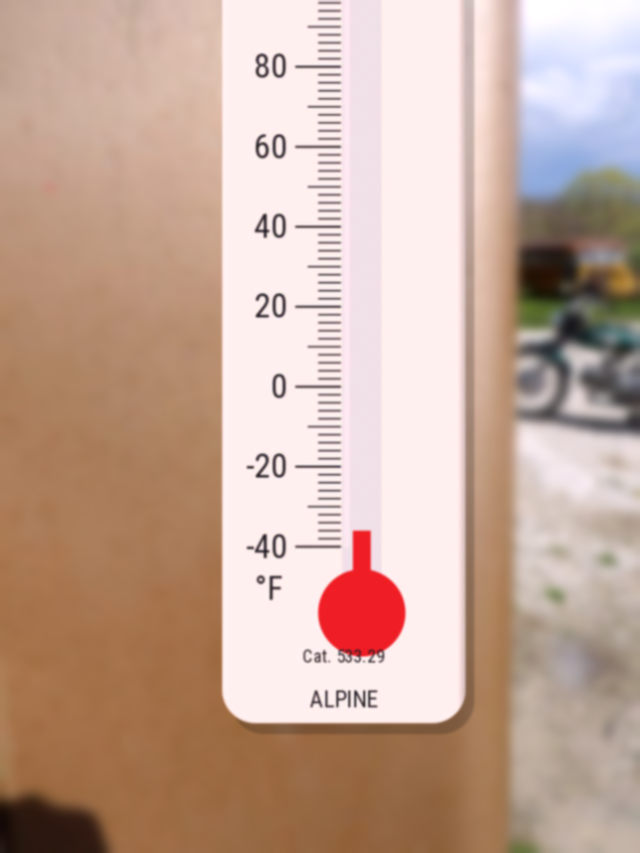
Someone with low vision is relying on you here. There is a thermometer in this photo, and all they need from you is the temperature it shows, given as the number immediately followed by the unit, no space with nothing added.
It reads -36°F
